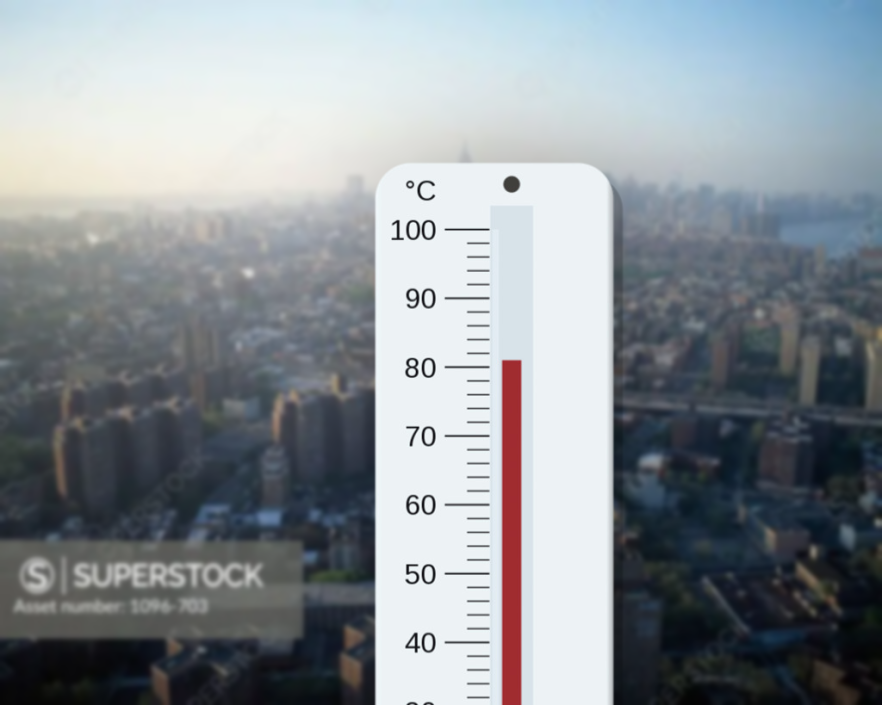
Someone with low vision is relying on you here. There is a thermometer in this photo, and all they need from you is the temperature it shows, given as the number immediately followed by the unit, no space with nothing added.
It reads 81°C
